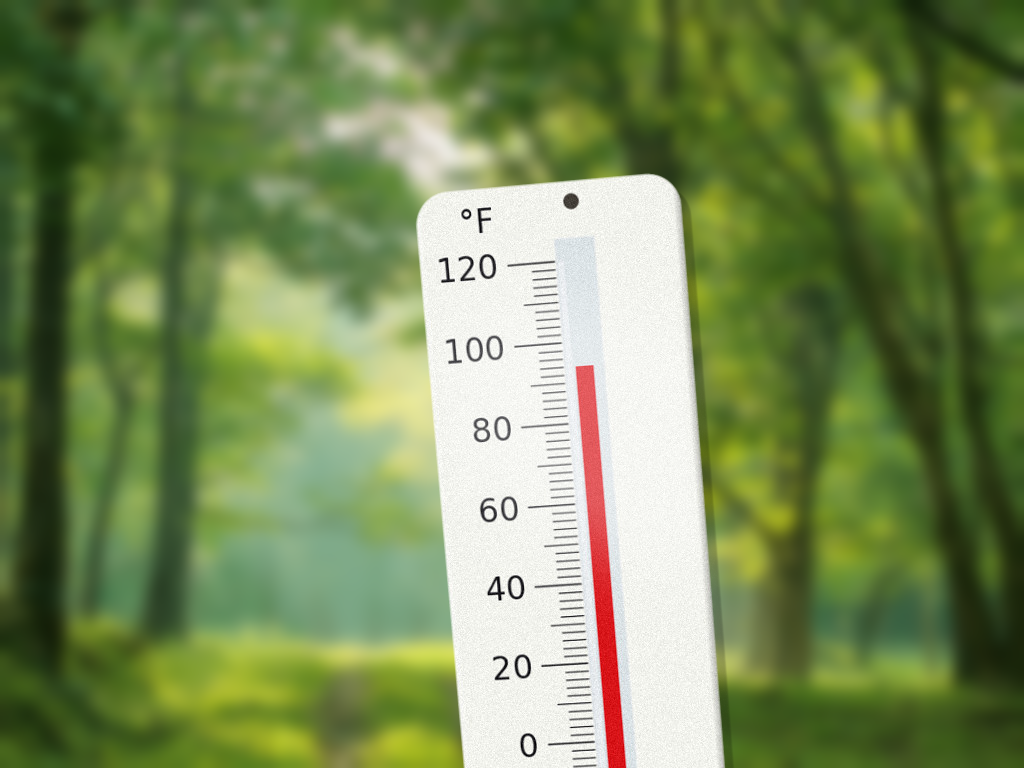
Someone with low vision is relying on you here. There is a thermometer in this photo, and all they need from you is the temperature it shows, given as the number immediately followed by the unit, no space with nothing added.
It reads 94°F
